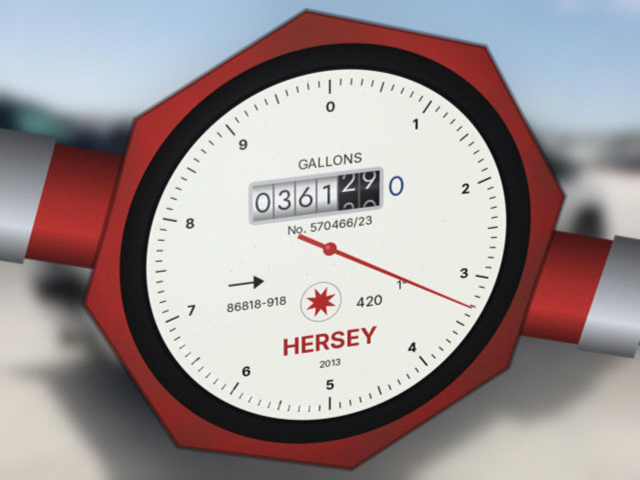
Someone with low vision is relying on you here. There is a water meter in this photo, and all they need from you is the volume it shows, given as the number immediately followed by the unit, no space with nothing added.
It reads 361293.3gal
